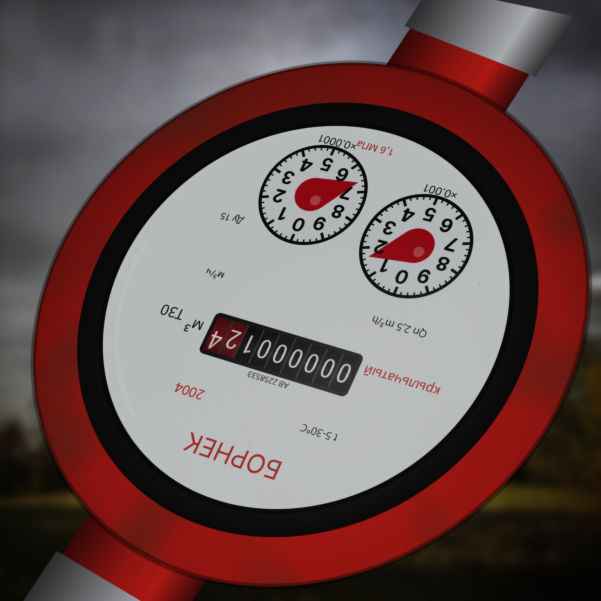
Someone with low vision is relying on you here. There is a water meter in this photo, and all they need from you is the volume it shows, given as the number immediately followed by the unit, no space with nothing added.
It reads 1.2416m³
